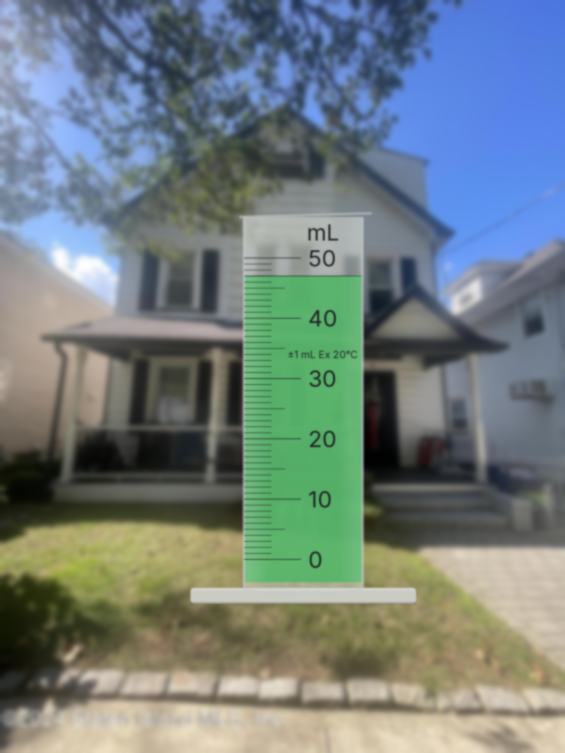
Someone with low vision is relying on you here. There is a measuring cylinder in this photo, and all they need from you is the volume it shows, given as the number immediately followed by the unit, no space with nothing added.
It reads 47mL
